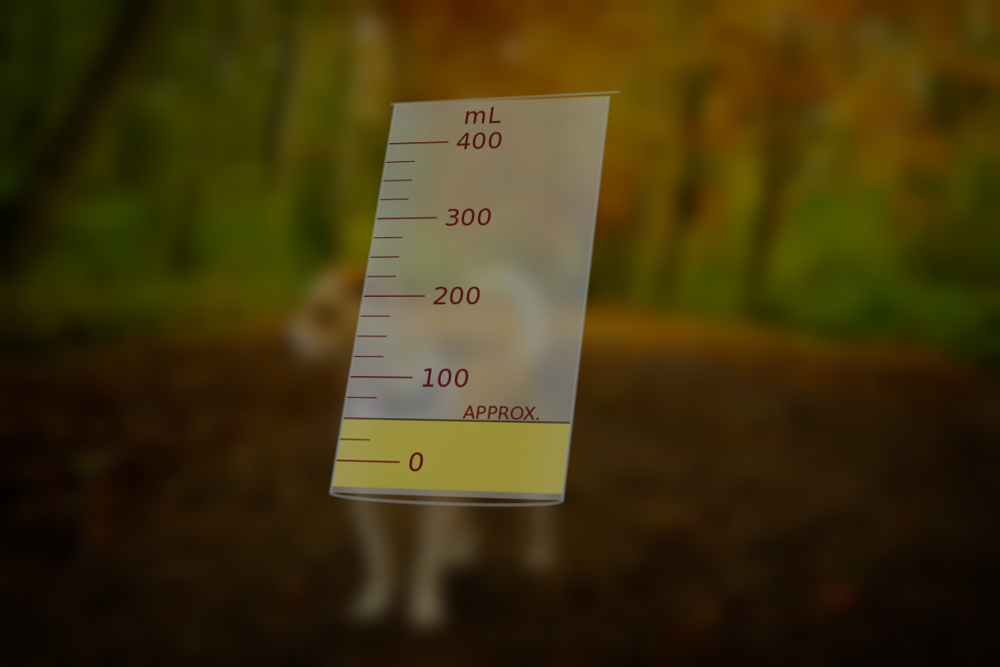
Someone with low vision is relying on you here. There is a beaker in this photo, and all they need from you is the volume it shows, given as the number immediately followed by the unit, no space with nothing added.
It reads 50mL
